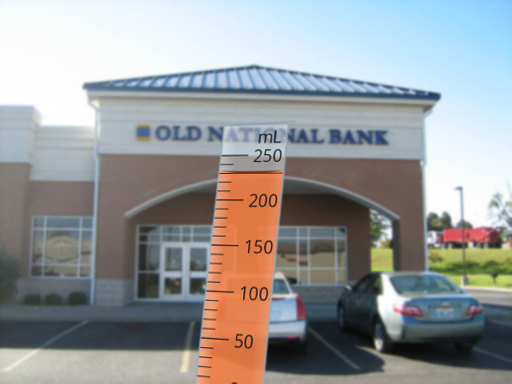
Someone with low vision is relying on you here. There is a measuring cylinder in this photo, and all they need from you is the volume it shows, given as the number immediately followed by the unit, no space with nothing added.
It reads 230mL
